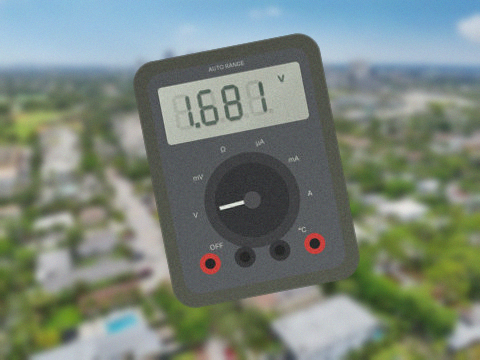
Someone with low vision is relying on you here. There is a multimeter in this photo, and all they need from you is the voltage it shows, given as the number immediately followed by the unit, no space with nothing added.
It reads 1.681V
